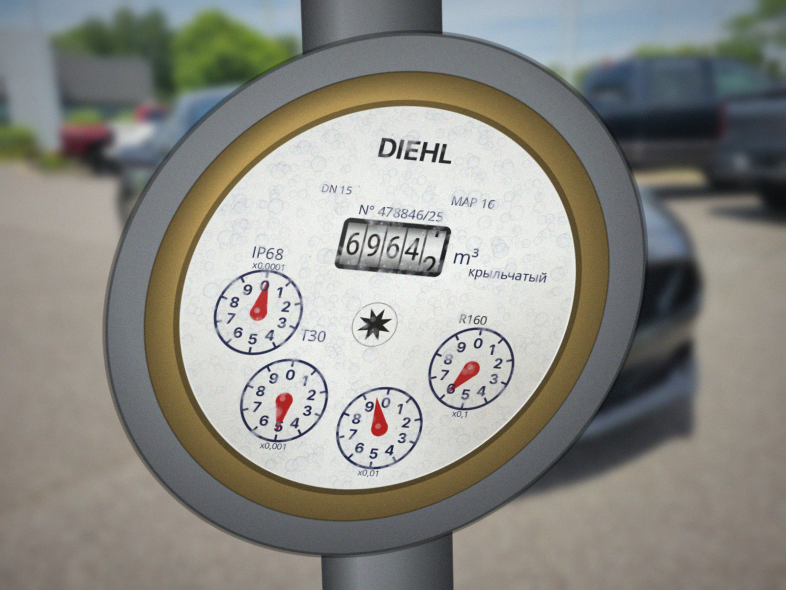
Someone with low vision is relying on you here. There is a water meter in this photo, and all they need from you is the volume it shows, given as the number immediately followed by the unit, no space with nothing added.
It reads 69641.5950m³
